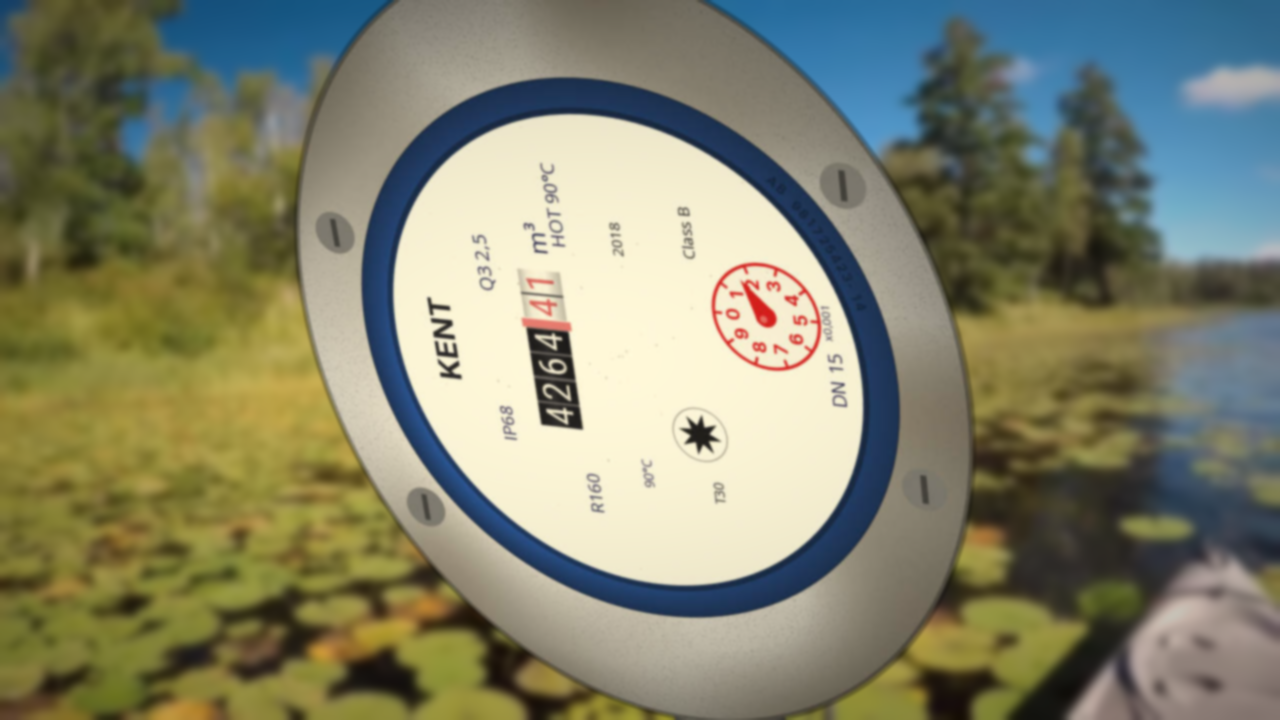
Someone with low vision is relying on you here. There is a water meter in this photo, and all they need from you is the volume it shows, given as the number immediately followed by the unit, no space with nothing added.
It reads 4264.411m³
